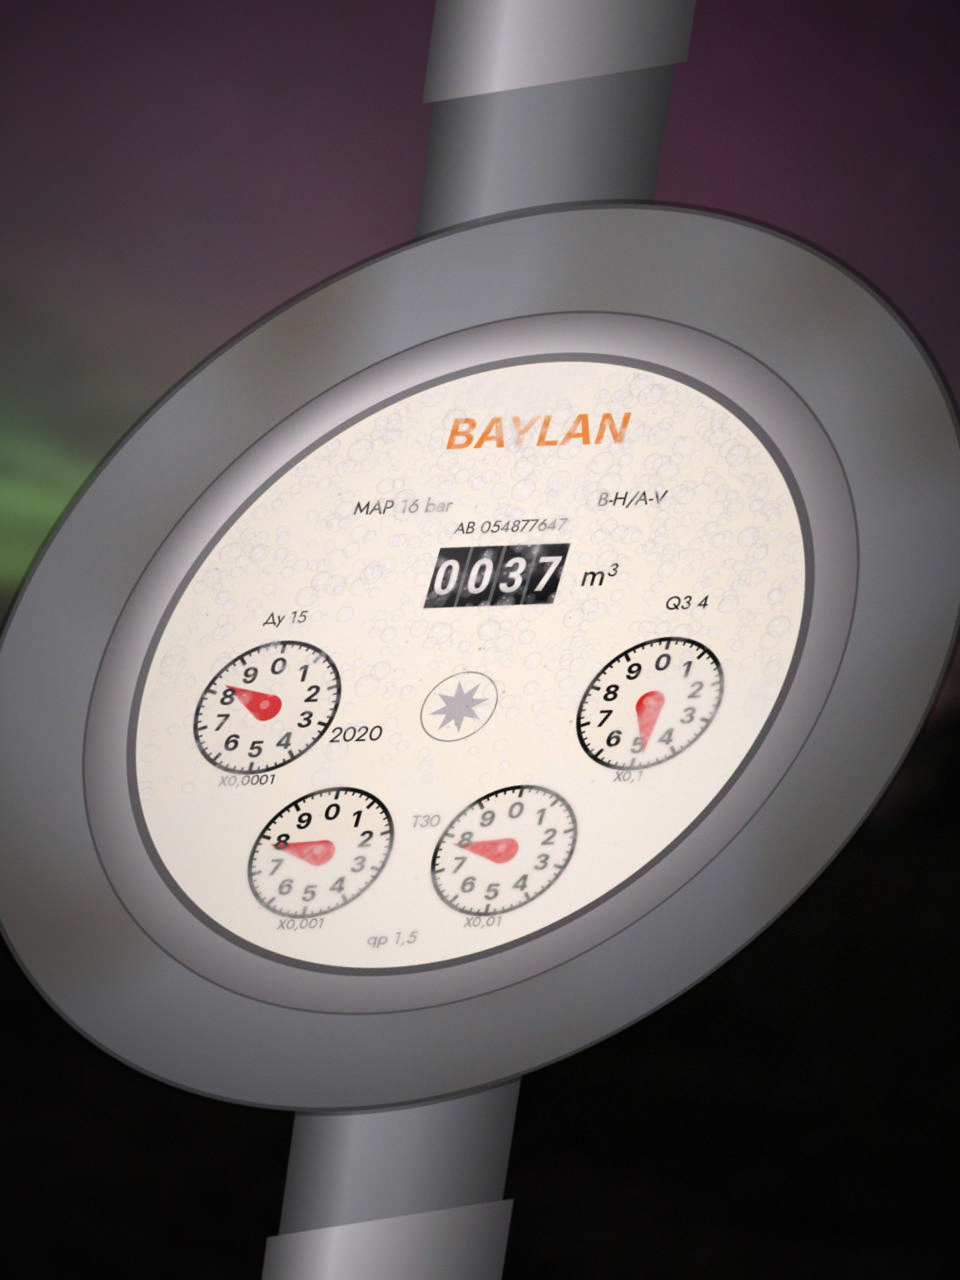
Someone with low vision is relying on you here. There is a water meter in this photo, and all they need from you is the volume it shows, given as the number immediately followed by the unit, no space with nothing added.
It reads 37.4778m³
